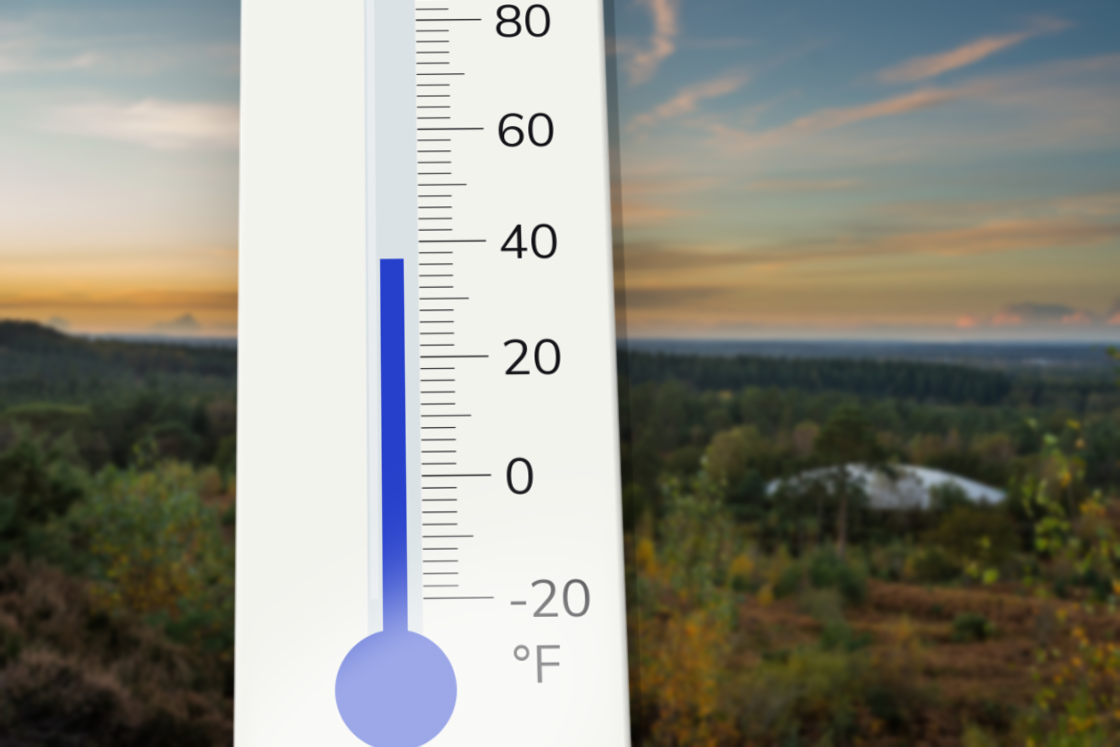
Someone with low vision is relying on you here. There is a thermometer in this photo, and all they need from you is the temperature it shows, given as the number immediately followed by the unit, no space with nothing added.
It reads 37°F
